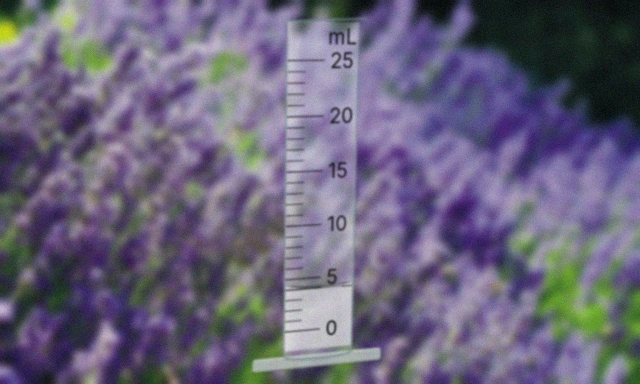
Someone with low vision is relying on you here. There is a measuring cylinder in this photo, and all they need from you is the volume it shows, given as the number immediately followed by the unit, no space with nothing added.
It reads 4mL
